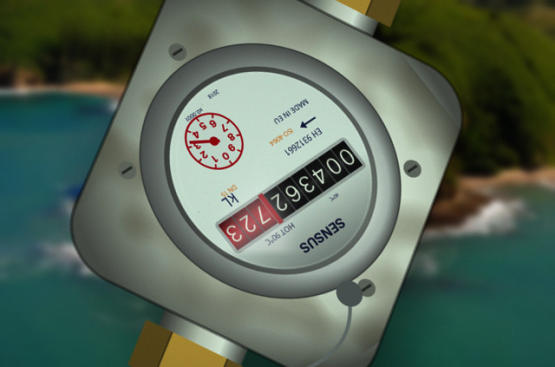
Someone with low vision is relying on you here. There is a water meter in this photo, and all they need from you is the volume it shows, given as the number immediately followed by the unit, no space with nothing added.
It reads 4362.7233kL
